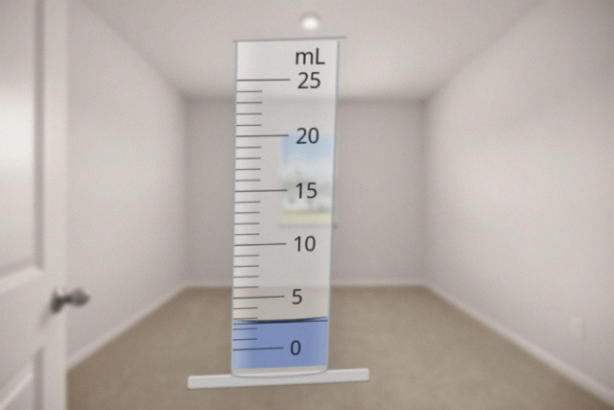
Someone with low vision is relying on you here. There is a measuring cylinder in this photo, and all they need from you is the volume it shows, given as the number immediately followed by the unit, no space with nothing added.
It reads 2.5mL
